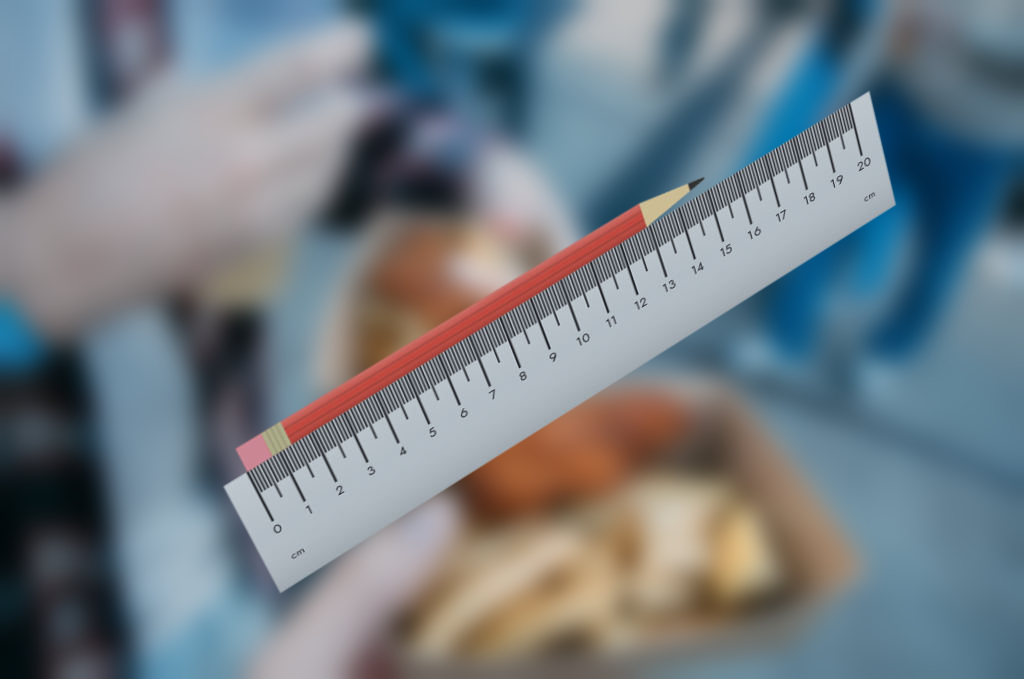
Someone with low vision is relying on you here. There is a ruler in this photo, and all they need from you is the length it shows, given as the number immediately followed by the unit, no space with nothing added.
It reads 15cm
